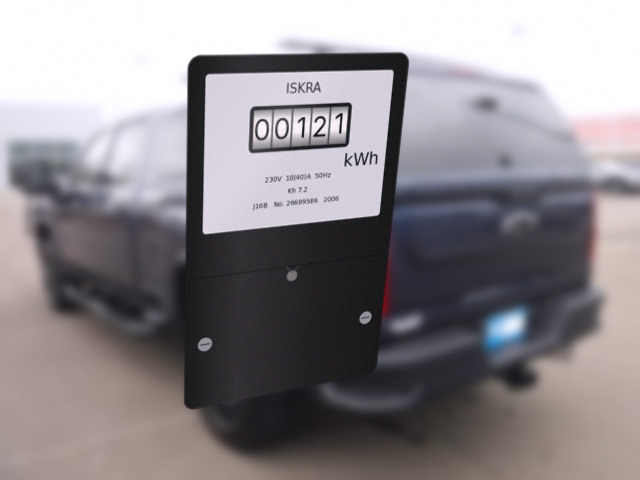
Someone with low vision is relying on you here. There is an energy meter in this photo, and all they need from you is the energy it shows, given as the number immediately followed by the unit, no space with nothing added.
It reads 121kWh
